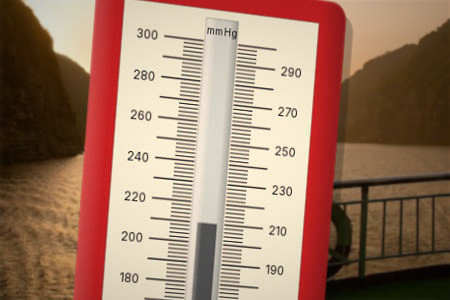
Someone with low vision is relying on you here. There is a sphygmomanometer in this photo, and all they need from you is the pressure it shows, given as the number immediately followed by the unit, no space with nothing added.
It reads 210mmHg
